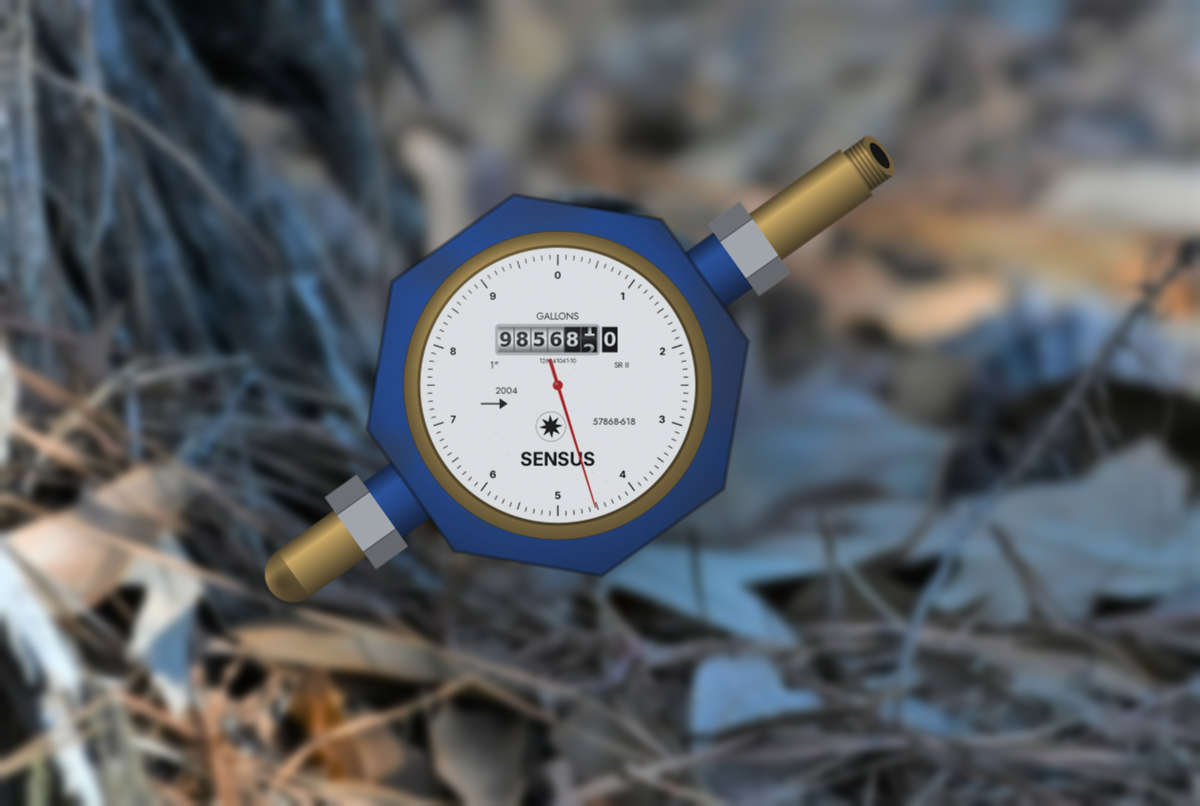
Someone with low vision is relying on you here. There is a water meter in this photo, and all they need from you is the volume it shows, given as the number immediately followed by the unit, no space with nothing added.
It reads 9856814.5gal
